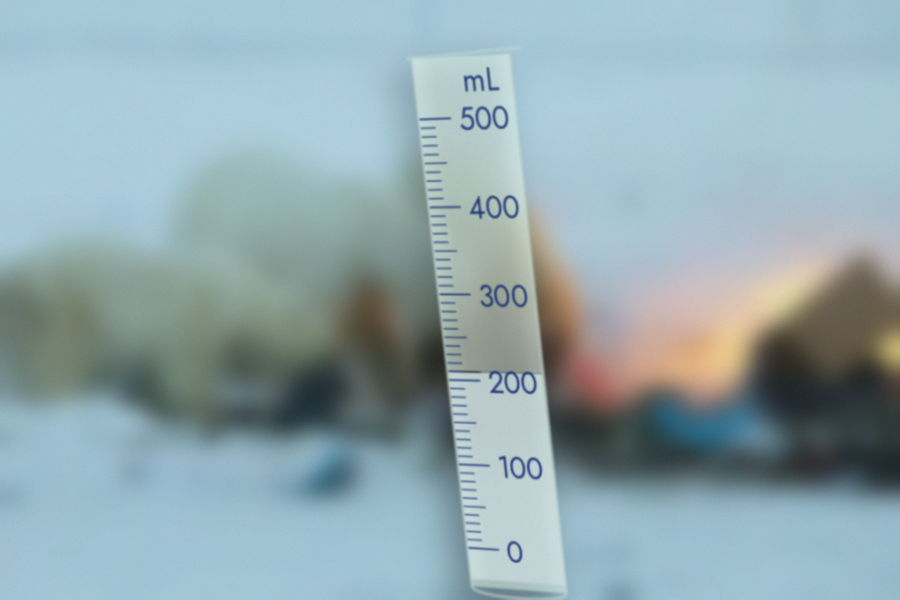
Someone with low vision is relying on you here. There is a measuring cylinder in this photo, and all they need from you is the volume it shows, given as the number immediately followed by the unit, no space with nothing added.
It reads 210mL
